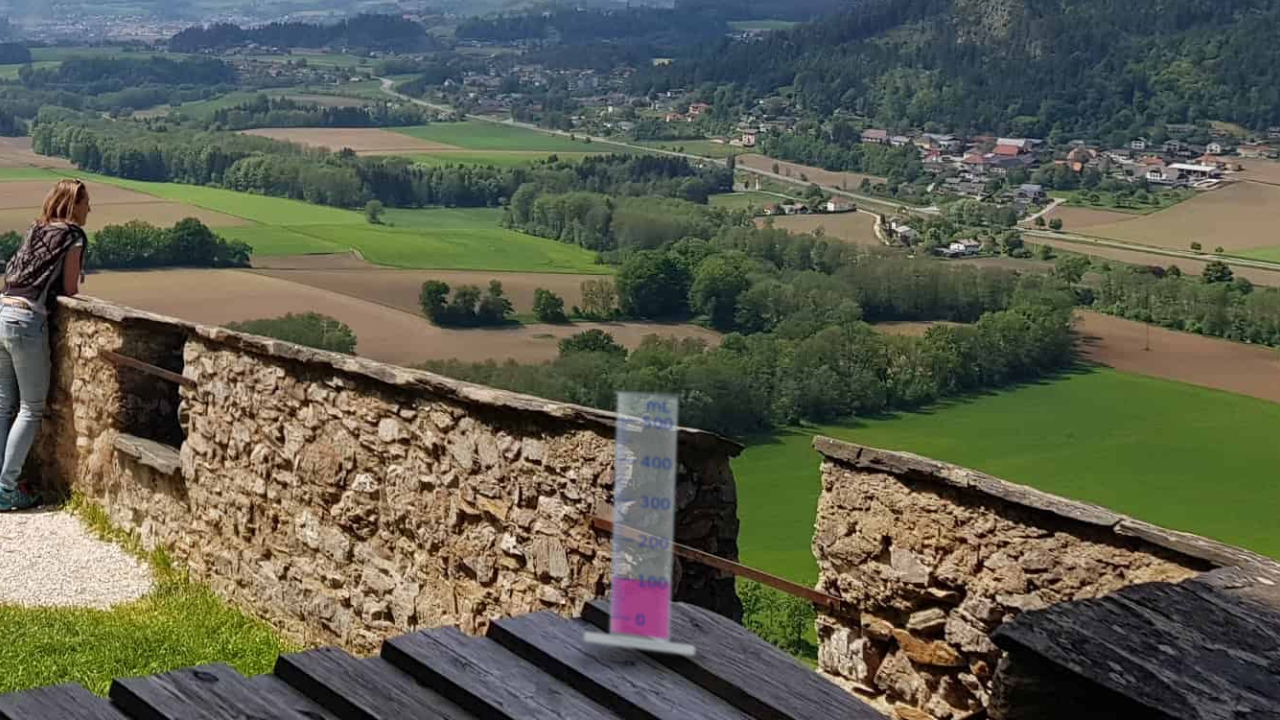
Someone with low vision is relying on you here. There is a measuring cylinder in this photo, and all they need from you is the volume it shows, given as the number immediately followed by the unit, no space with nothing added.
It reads 100mL
